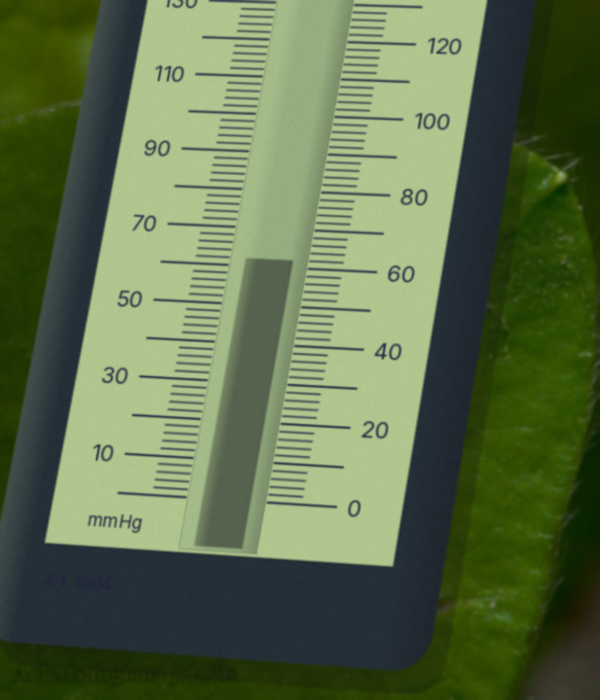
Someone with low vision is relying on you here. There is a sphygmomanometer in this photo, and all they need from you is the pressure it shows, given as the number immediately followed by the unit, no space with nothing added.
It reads 62mmHg
